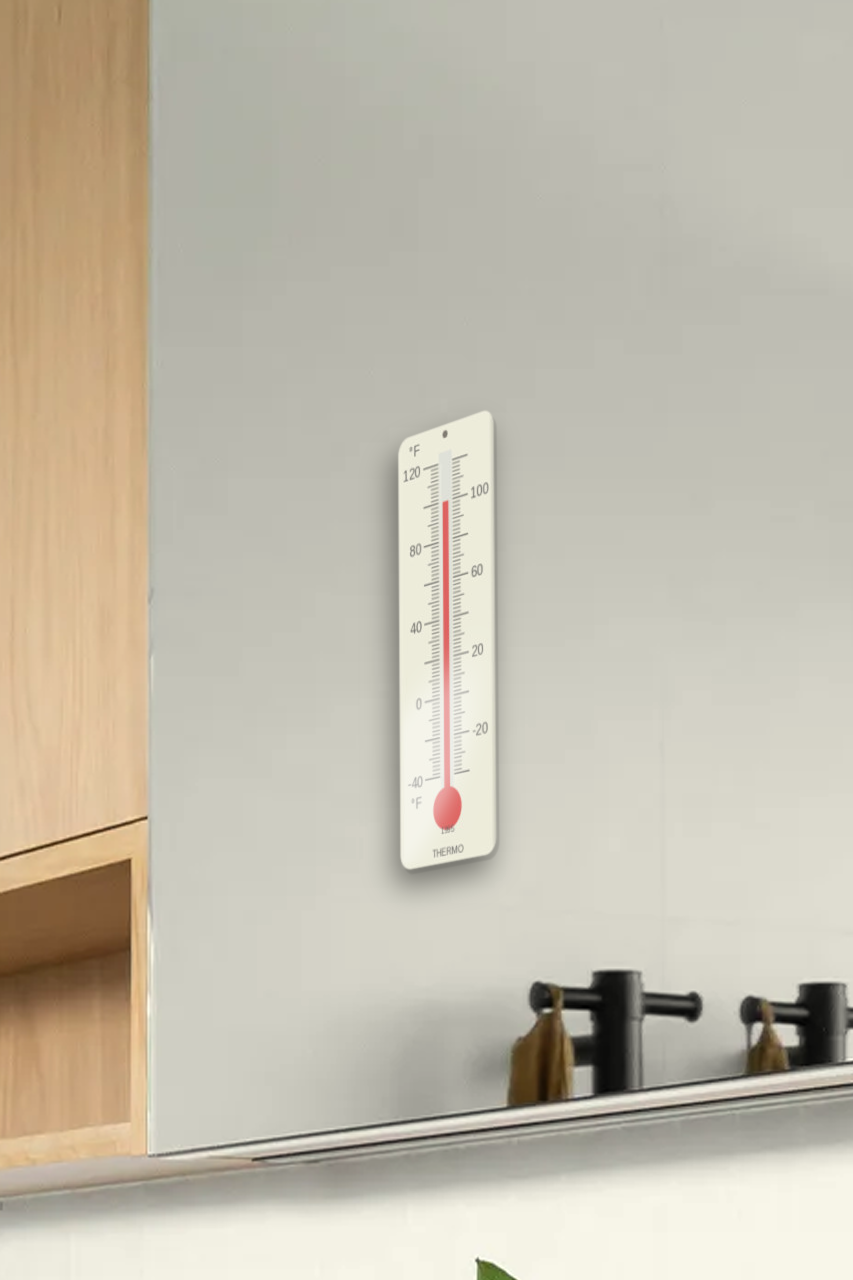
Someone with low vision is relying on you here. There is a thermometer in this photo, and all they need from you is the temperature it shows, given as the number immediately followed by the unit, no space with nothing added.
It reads 100°F
